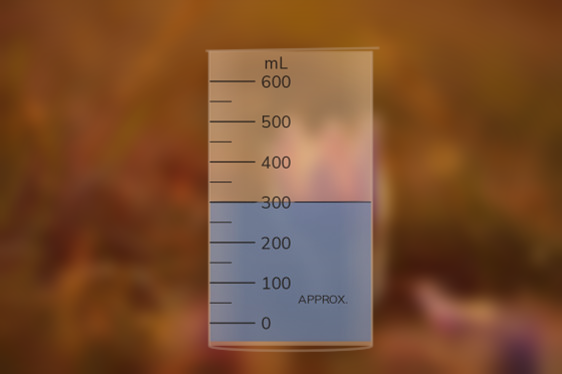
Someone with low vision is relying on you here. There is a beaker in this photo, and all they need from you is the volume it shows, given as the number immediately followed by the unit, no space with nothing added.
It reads 300mL
